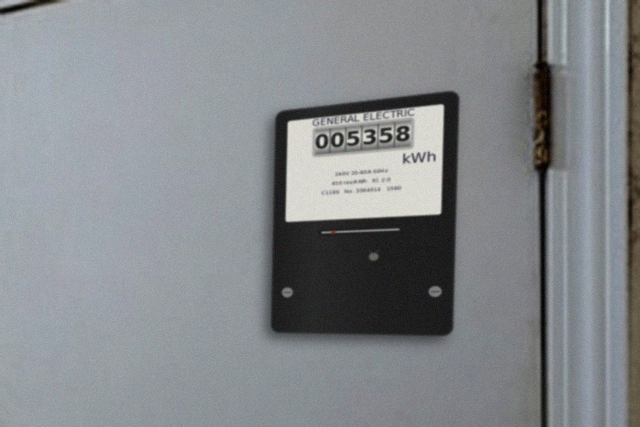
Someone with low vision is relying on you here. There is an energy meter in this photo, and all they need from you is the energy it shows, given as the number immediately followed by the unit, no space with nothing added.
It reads 5358kWh
